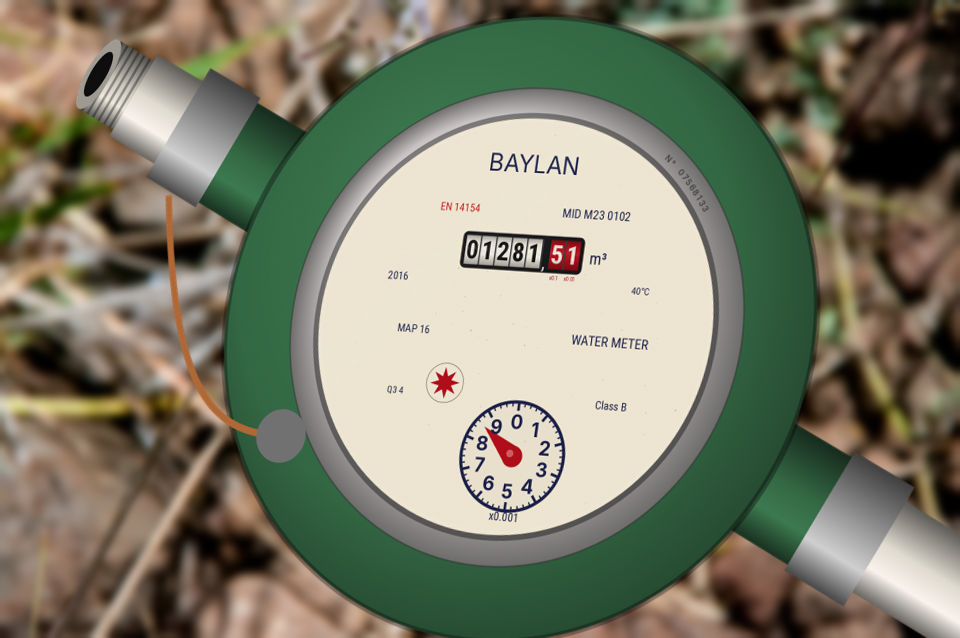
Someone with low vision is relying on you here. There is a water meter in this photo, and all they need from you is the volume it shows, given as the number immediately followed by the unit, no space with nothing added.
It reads 1281.518m³
